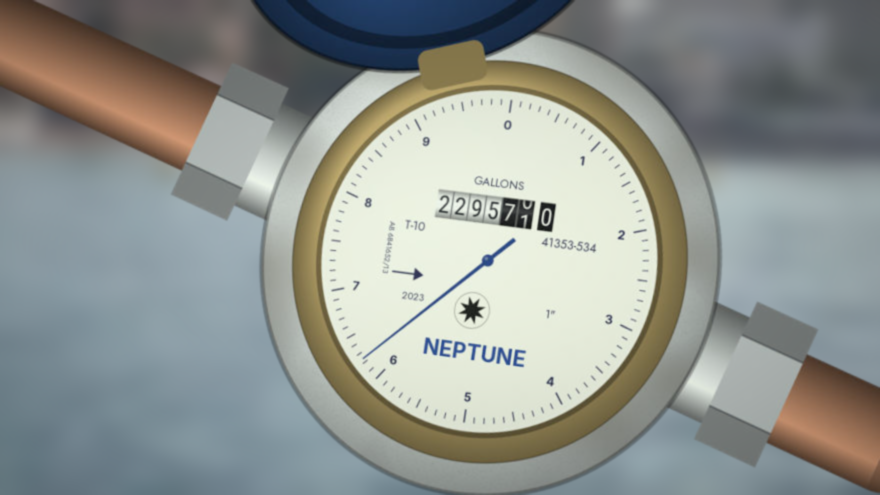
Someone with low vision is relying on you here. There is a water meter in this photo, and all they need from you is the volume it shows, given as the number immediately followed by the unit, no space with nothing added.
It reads 2295706.2gal
